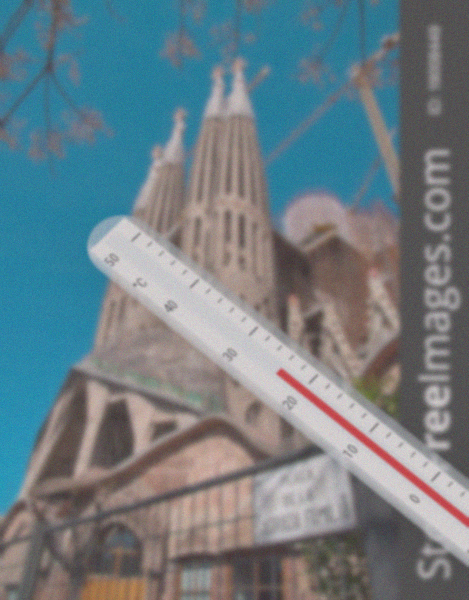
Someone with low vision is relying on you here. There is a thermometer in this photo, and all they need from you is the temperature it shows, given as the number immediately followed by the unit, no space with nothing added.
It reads 24°C
